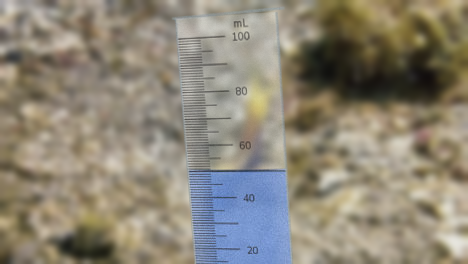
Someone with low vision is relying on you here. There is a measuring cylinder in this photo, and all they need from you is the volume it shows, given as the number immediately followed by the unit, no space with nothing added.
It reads 50mL
